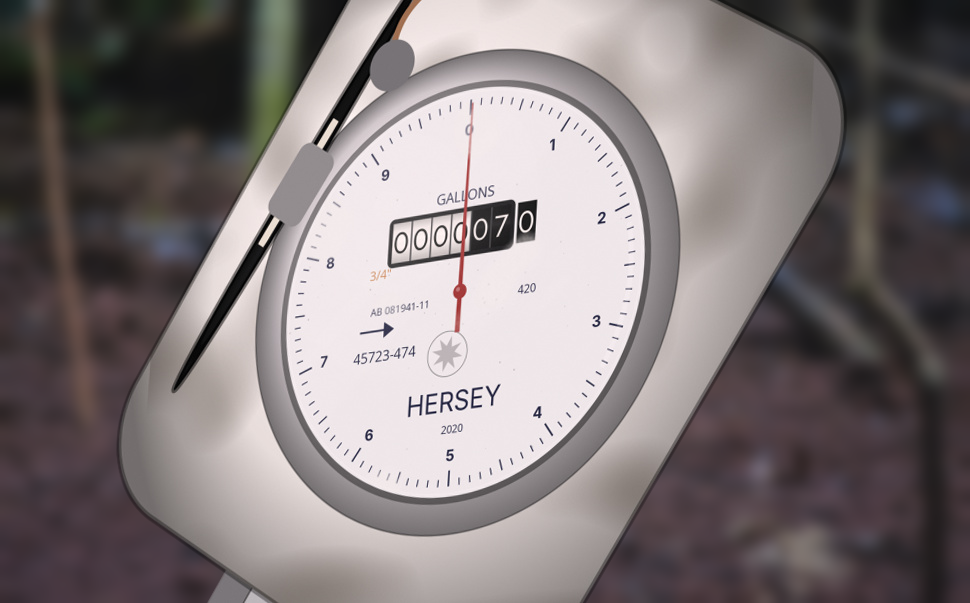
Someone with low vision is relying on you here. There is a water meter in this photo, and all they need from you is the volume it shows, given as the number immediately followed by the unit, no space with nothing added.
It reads 70.0gal
